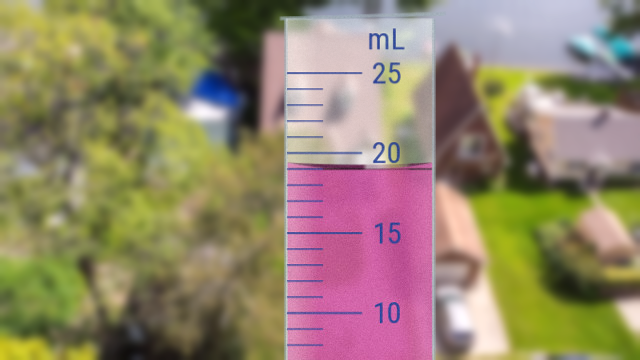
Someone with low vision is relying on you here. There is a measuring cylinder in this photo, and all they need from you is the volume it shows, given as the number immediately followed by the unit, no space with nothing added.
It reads 19mL
